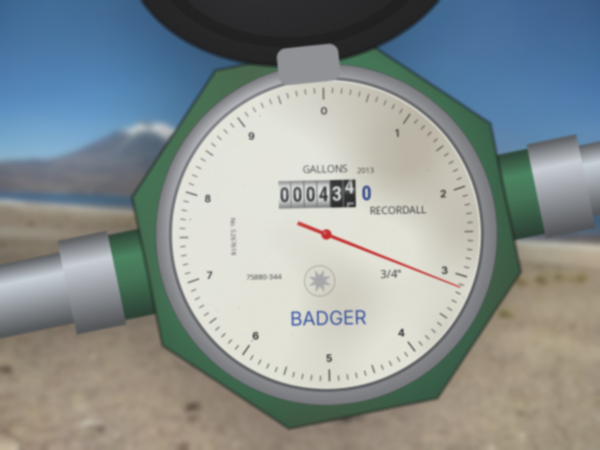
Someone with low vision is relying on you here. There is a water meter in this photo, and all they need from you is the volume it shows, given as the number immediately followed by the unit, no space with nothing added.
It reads 4343.1gal
